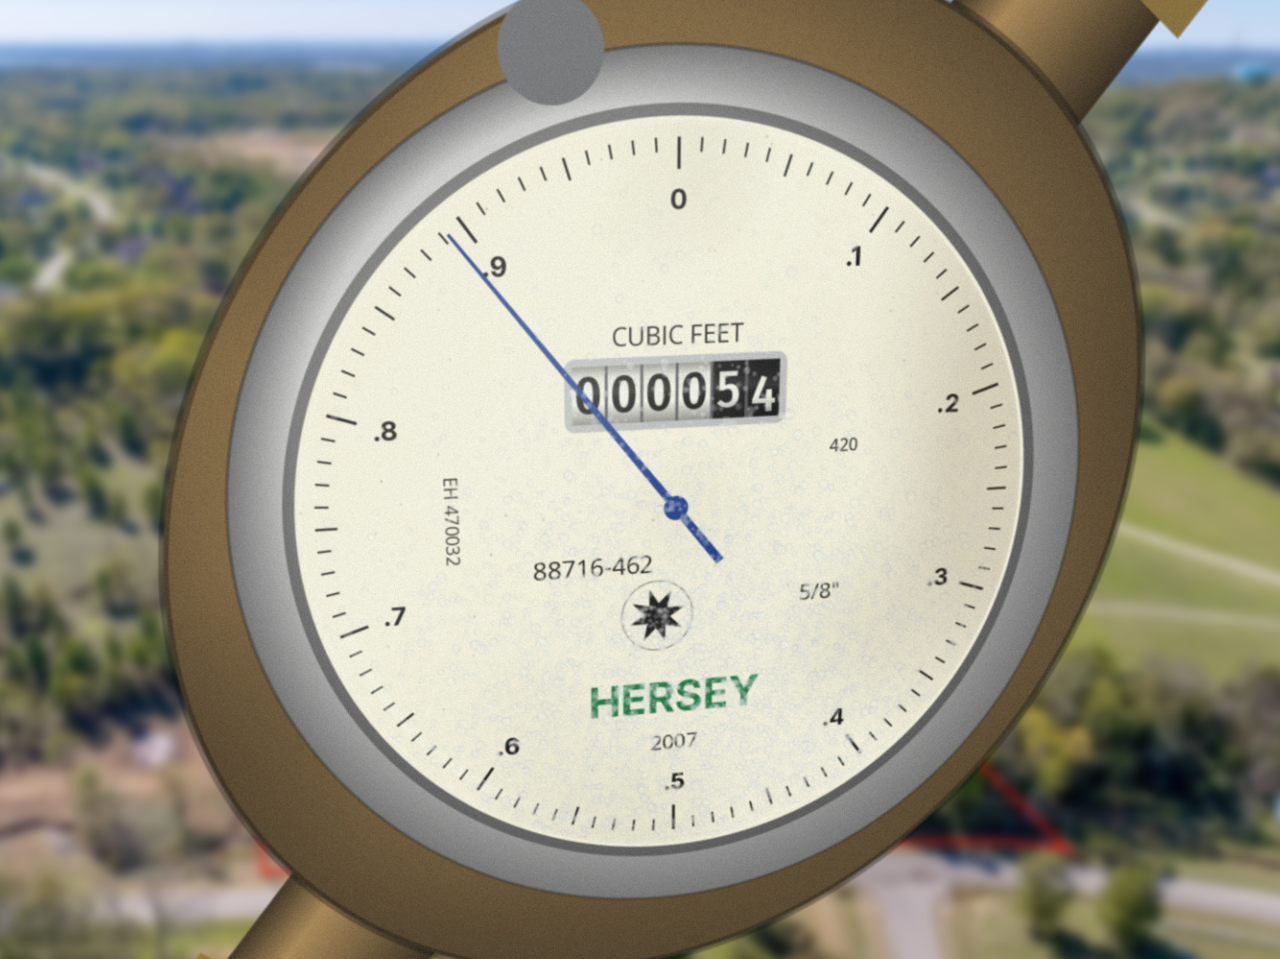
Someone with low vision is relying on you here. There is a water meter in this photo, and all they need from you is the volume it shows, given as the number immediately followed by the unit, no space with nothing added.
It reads 53.89ft³
